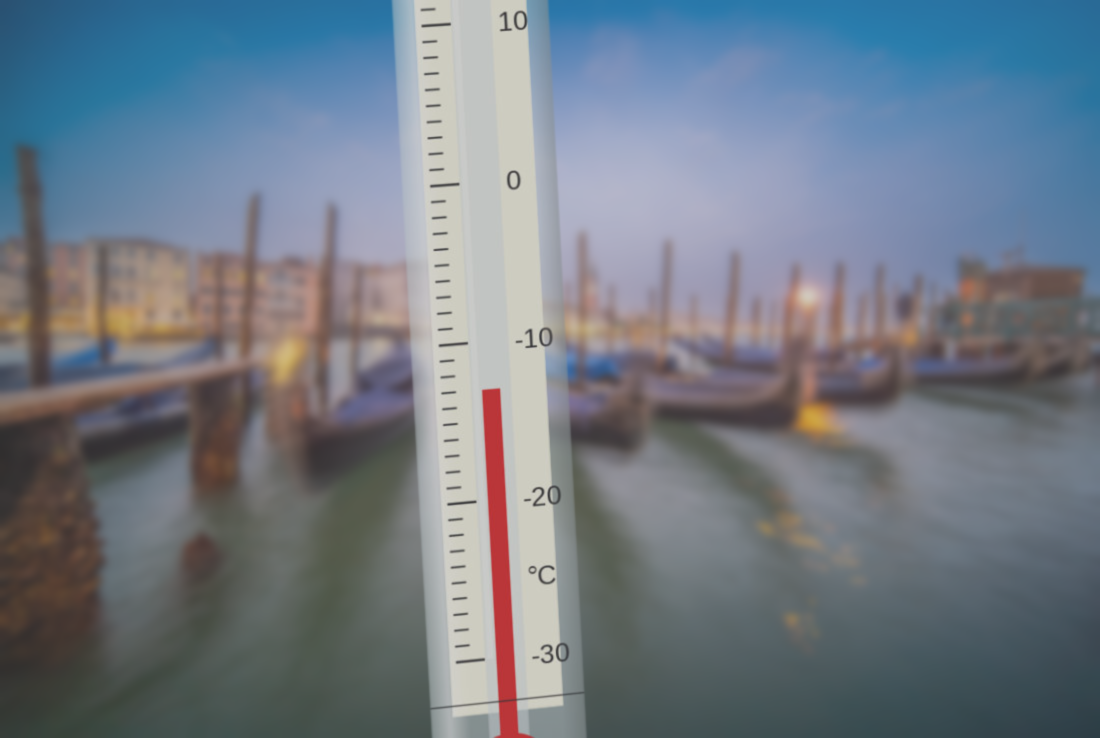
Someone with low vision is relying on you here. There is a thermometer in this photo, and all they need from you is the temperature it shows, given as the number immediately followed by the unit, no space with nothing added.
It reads -13°C
